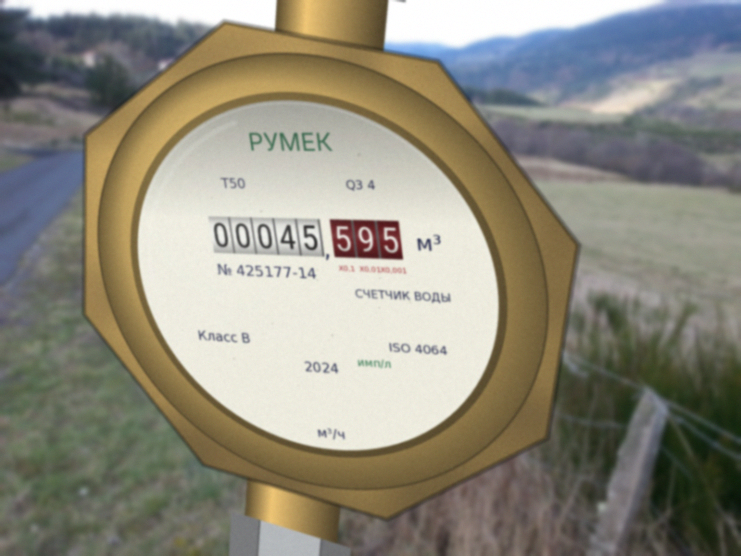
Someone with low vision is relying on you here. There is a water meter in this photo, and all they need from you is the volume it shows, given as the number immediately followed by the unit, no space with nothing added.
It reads 45.595m³
